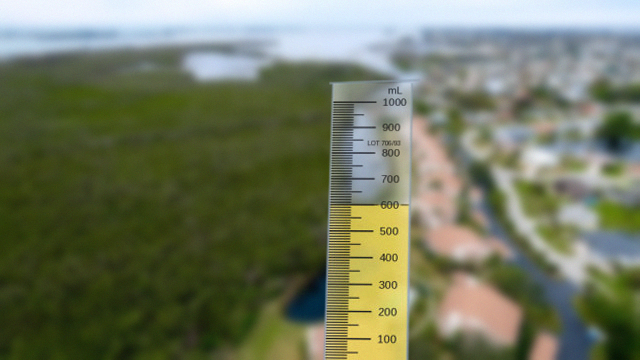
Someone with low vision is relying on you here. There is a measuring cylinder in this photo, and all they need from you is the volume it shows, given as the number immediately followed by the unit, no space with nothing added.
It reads 600mL
